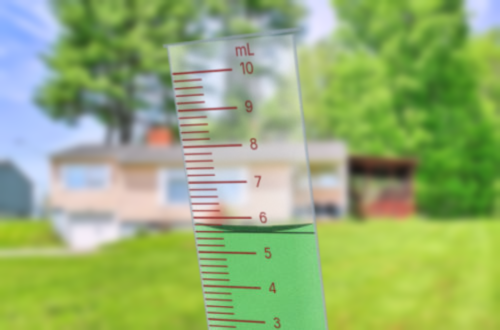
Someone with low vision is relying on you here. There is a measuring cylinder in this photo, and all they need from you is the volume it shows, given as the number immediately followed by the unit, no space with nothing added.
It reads 5.6mL
